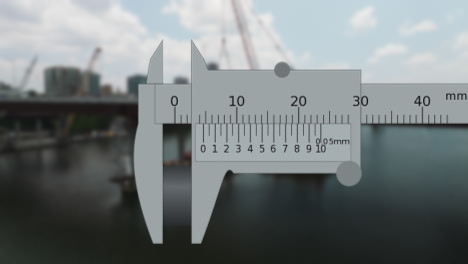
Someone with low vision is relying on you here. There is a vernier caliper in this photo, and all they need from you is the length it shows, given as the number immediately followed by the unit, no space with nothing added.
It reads 4.6mm
